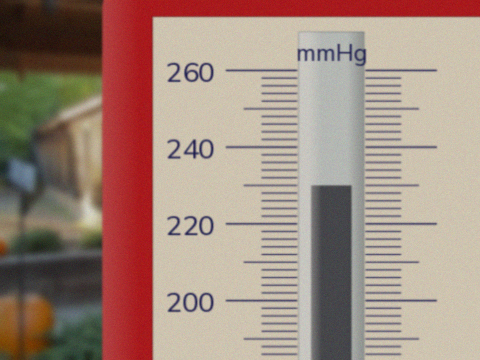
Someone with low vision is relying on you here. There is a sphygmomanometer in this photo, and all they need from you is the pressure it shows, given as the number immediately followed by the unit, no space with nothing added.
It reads 230mmHg
